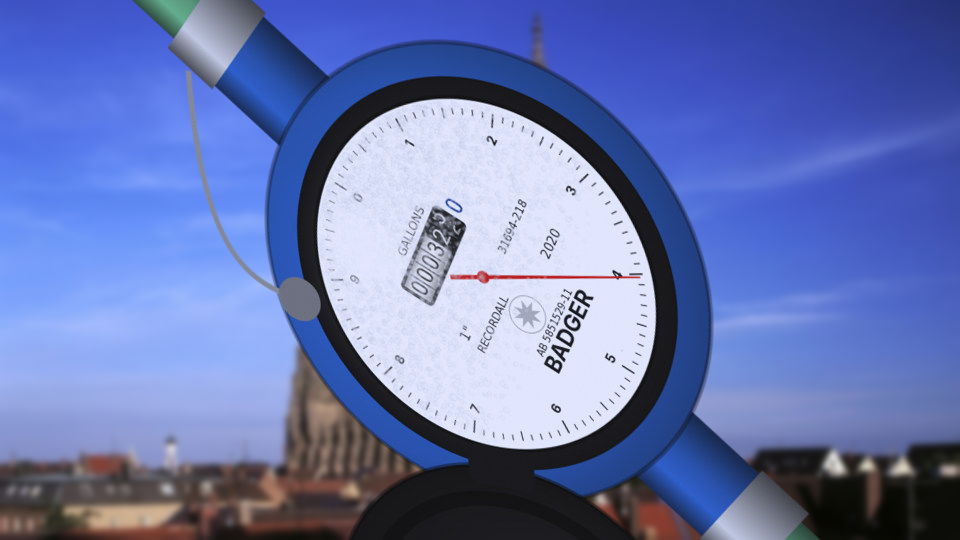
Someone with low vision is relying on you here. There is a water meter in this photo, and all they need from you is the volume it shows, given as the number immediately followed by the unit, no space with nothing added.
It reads 3254.0gal
